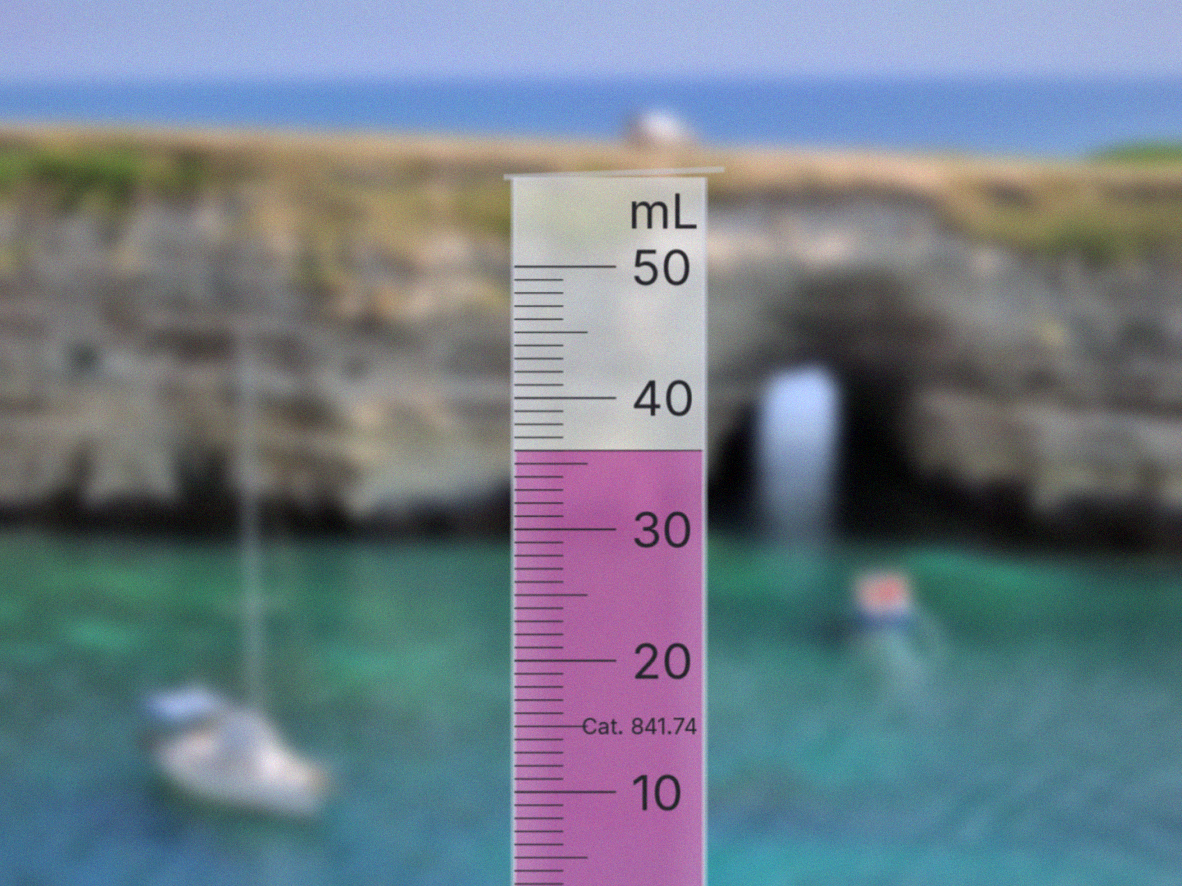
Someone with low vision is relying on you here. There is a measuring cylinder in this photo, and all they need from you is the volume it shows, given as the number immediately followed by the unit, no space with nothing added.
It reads 36mL
